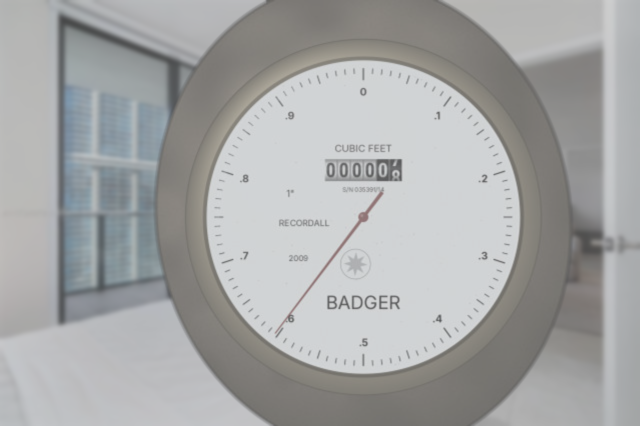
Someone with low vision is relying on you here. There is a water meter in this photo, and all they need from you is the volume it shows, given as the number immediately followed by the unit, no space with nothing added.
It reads 7.60ft³
